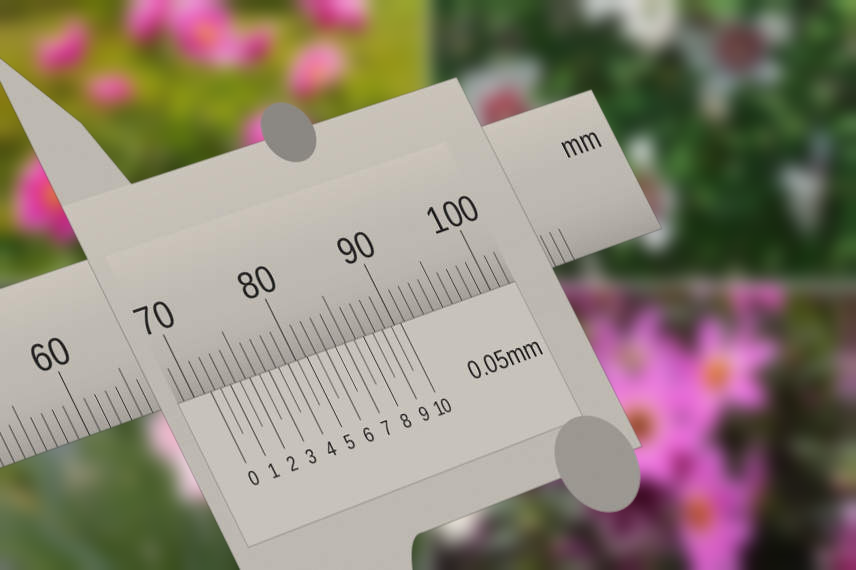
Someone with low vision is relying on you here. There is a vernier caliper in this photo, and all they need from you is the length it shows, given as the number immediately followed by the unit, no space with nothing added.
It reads 71.6mm
